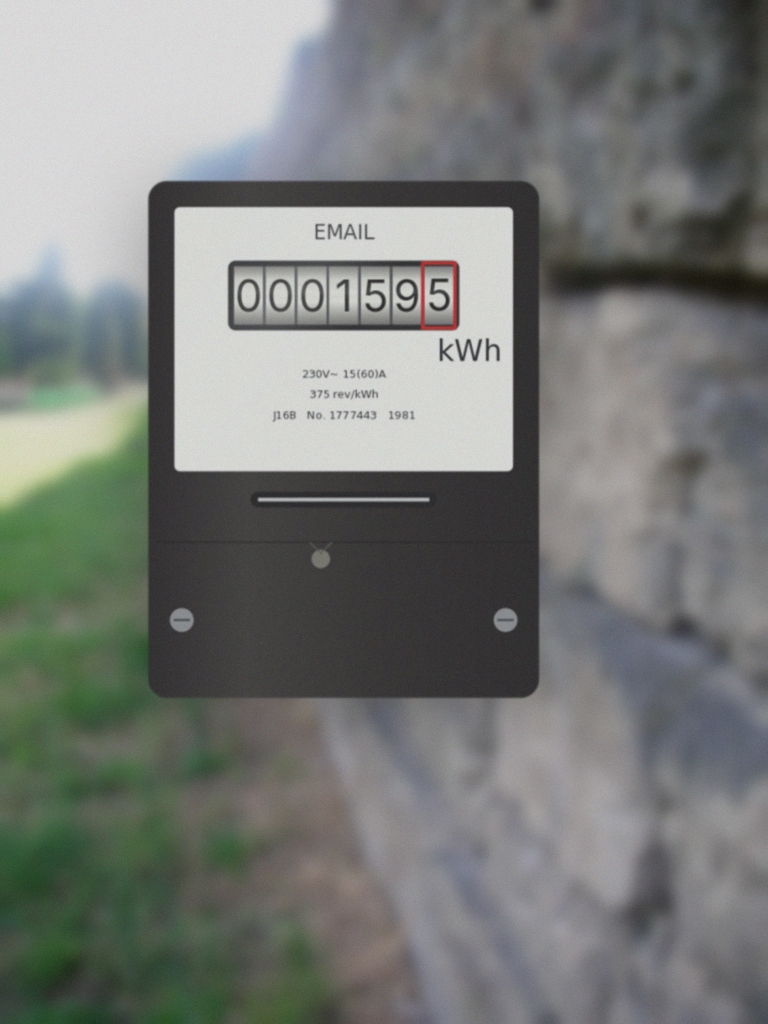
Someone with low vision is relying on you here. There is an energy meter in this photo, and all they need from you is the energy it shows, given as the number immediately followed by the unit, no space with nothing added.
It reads 159.5kWh
